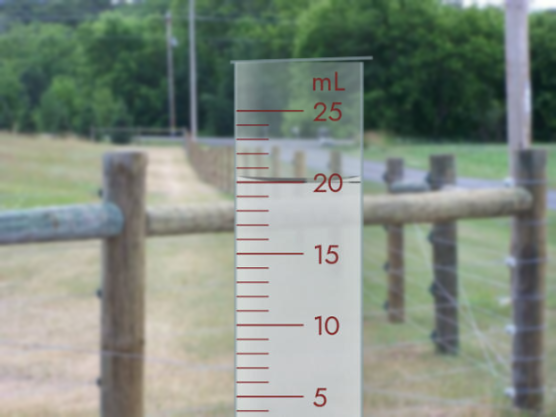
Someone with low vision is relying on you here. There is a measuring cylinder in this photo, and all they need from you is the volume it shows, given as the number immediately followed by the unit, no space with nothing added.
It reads 20mL
